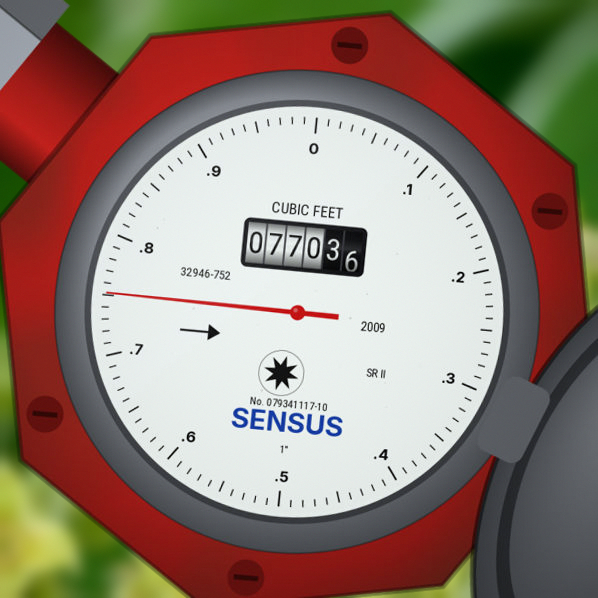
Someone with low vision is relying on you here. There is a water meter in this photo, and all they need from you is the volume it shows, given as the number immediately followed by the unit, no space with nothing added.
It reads 77035.75ft³
